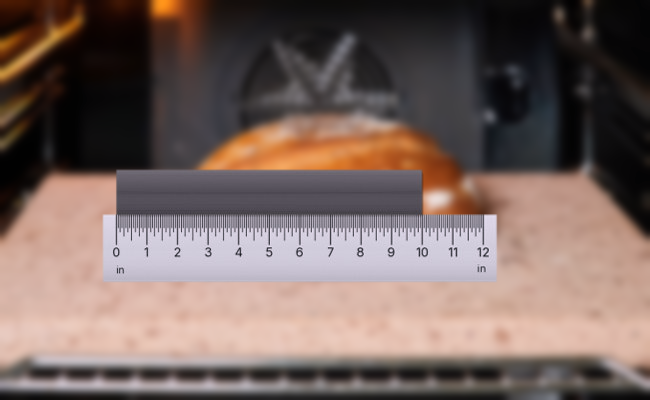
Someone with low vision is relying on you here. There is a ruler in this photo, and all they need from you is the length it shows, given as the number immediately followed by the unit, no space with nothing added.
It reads 10in
